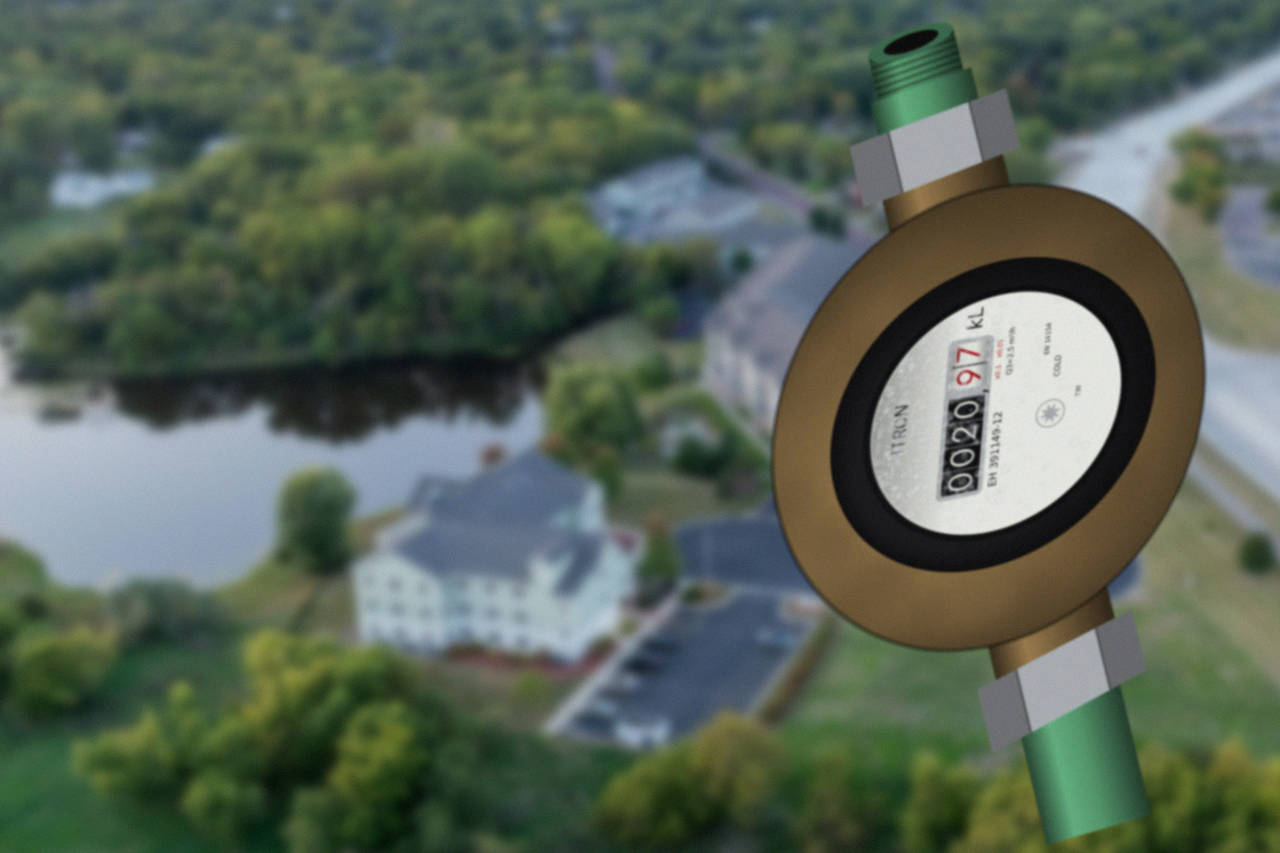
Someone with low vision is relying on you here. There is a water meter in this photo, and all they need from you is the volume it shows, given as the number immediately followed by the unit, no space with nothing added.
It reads 20.97kL
